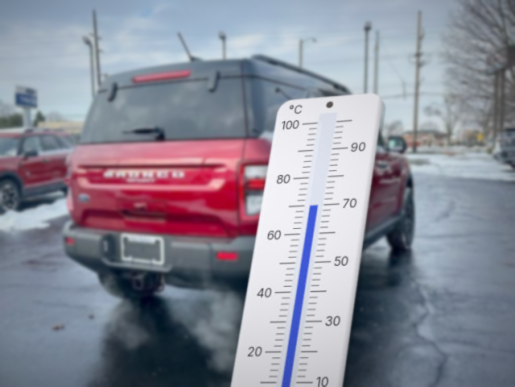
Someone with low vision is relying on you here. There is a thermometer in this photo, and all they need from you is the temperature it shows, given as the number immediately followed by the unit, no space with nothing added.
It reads 70°C
